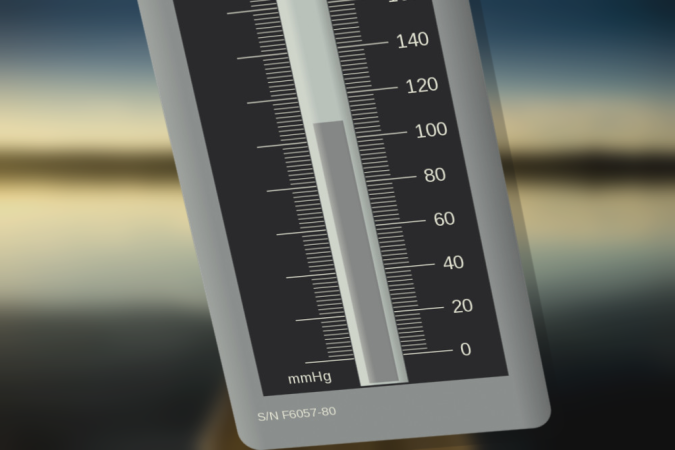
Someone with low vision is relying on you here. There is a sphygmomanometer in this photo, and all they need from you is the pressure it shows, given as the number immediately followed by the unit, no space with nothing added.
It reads 108mmHg
